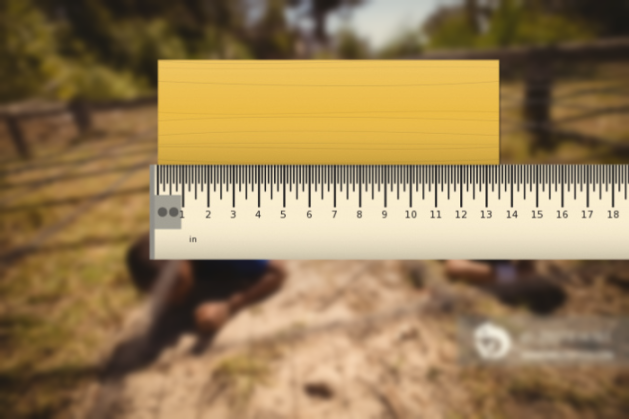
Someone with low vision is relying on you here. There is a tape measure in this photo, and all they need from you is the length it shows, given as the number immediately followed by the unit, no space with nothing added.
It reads 13.5in
